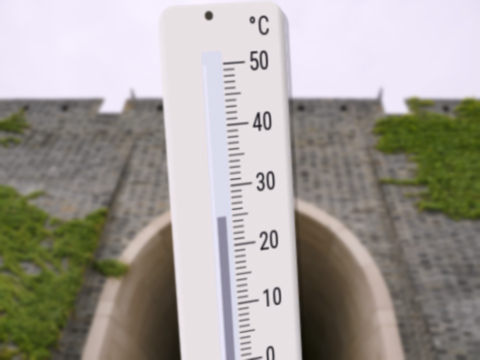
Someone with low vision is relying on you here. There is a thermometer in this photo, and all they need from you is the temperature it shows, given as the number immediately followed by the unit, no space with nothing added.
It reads 25°C
